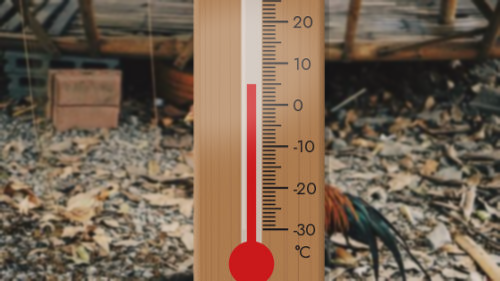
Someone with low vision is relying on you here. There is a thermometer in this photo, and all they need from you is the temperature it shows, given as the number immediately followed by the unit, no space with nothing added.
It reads 5°C
